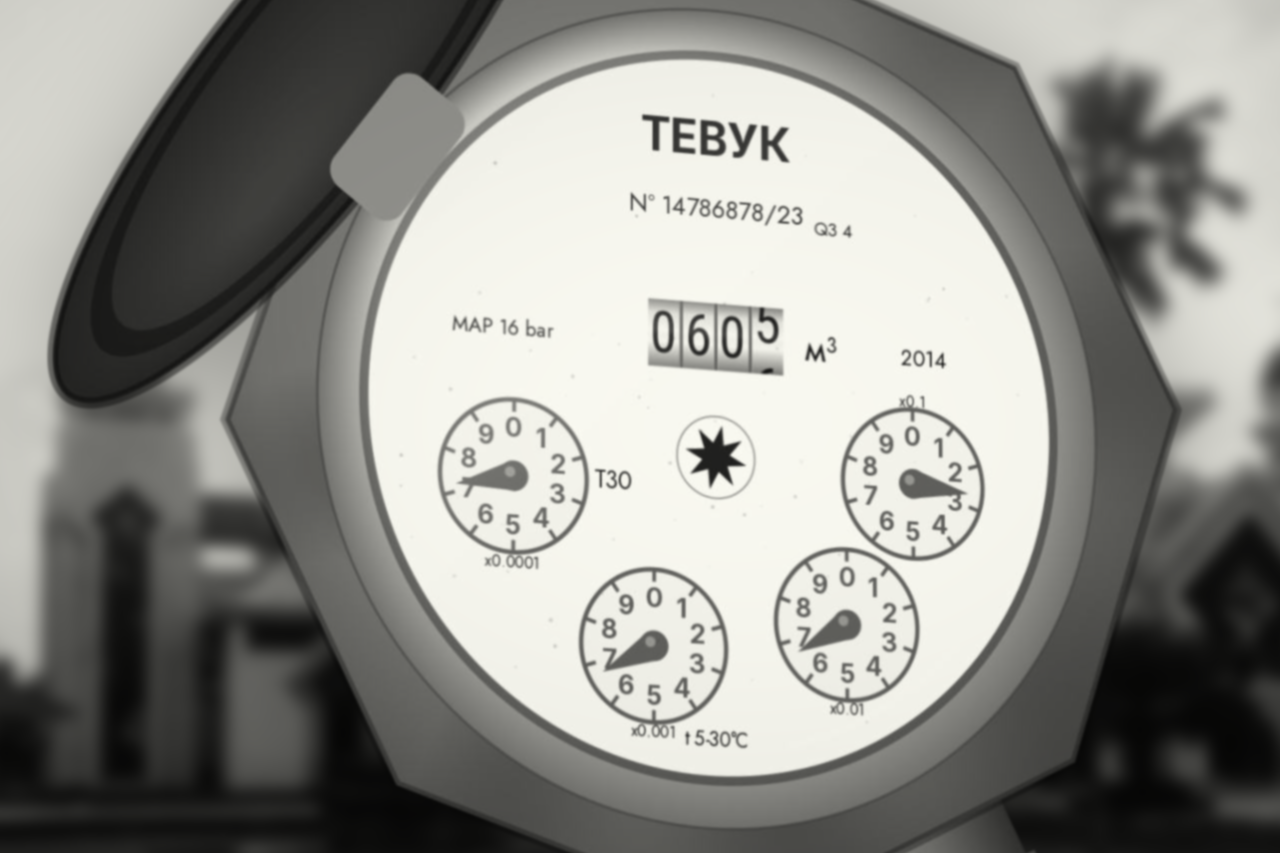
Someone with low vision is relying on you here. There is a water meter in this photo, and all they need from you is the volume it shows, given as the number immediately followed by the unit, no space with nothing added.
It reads 605.2667m³
